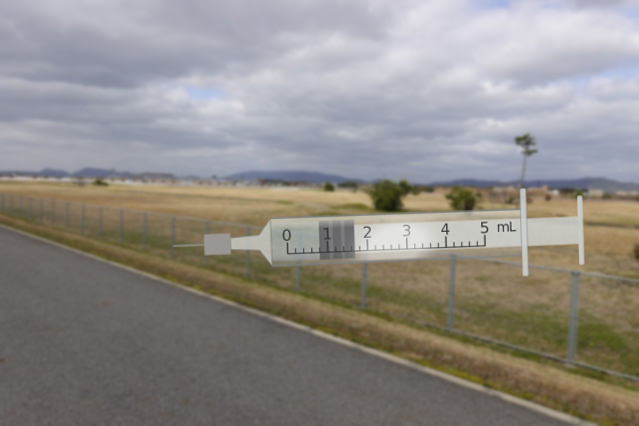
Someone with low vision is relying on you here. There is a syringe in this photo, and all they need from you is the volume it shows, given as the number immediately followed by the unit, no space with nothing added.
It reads 0.8mL
